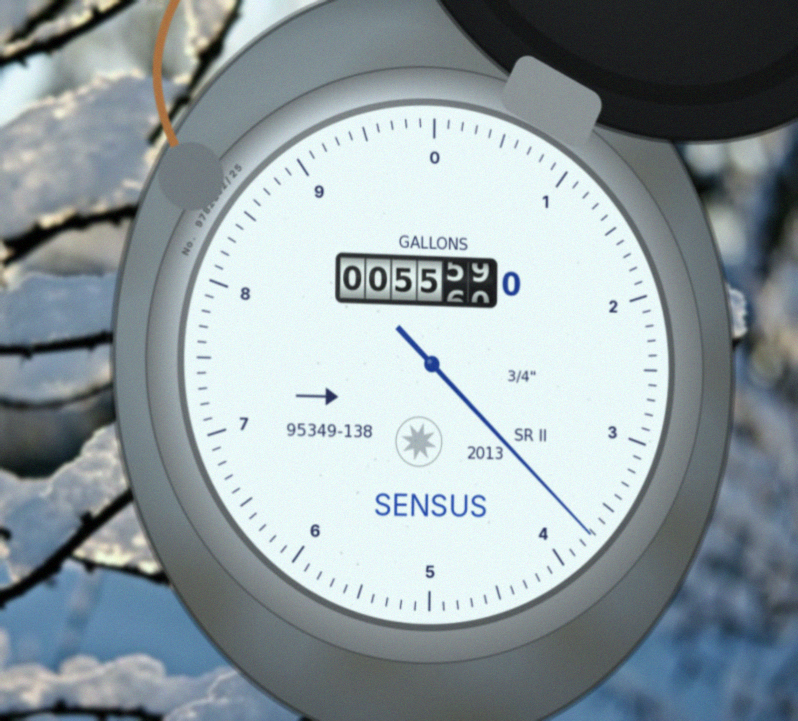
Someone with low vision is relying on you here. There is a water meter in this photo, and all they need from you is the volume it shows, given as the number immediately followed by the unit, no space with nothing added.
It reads 55593.7gal
